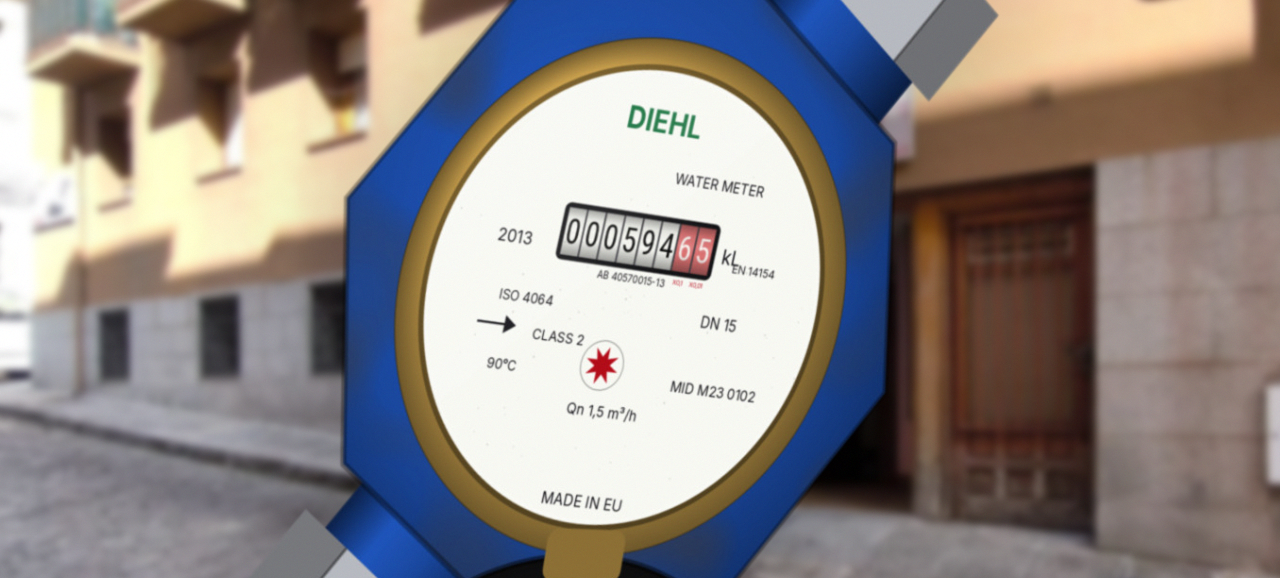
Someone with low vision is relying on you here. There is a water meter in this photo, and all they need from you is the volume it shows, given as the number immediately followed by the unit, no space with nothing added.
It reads 594.65kL
